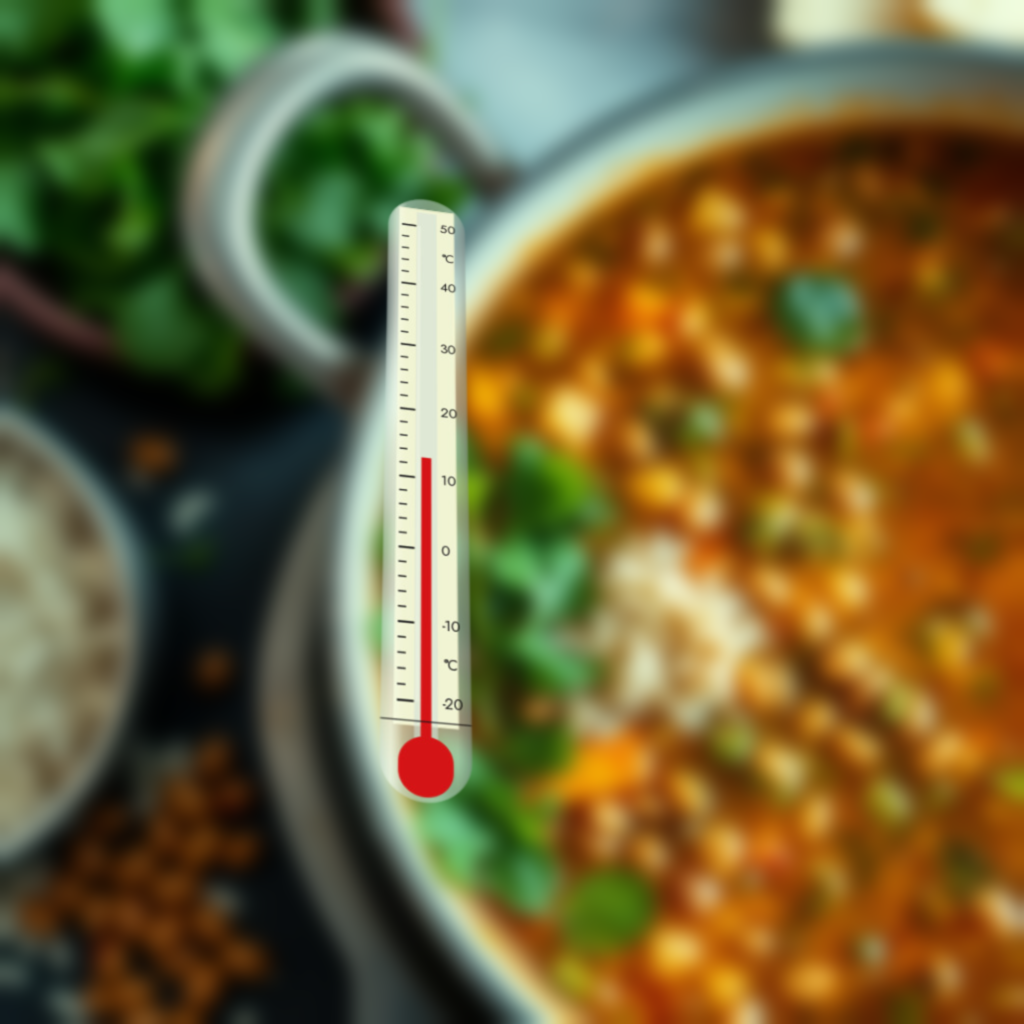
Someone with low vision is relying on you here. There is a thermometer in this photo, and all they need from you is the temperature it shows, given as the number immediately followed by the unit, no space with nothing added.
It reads 13°C
